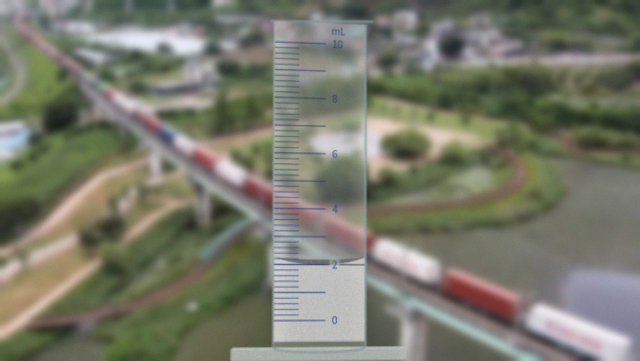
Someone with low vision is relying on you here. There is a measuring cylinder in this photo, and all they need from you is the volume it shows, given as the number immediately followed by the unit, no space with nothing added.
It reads 2mL
